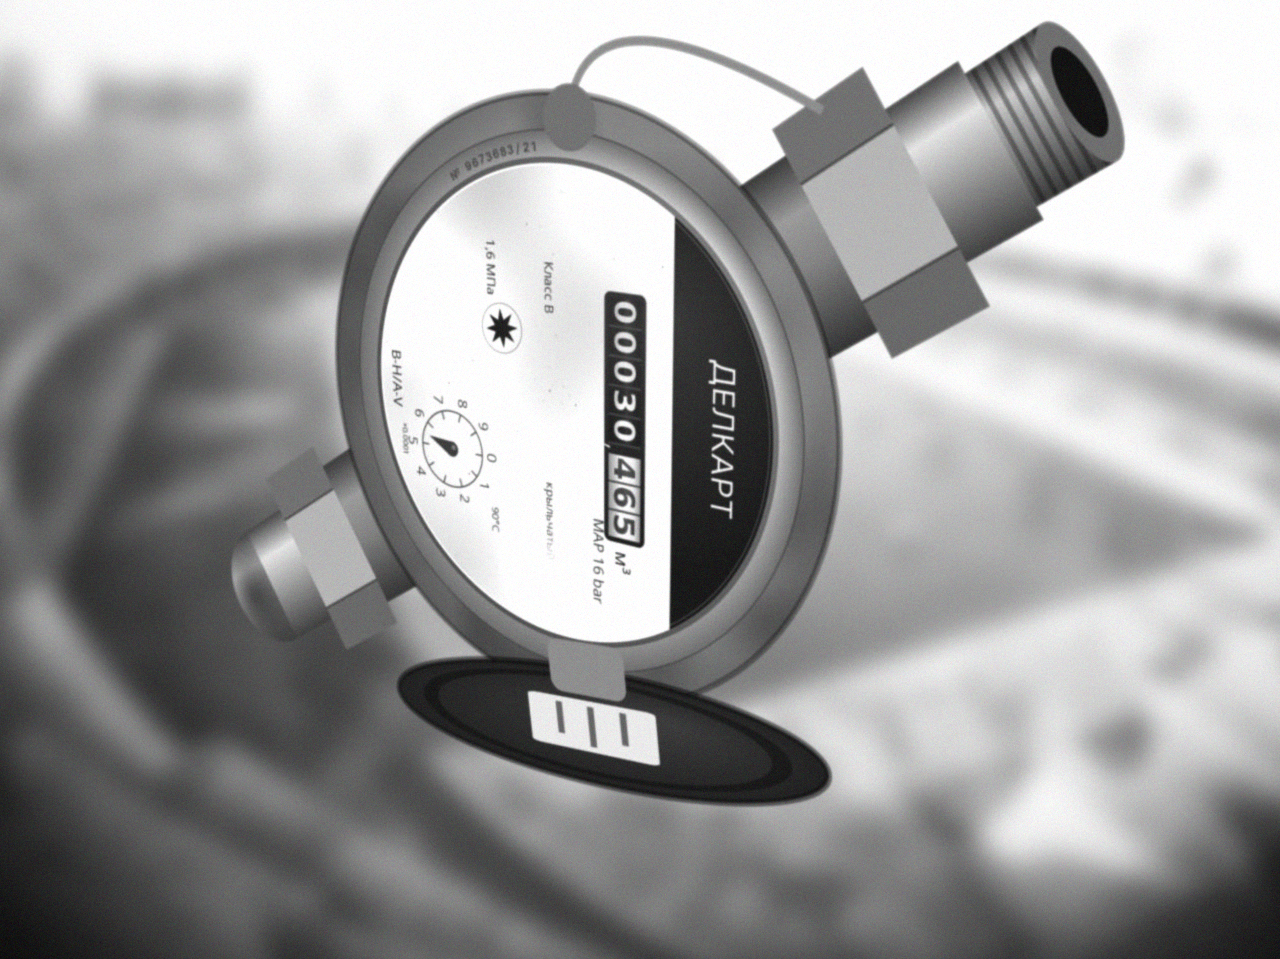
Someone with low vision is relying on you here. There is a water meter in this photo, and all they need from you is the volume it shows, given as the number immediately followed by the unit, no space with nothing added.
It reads 30.4655m³
